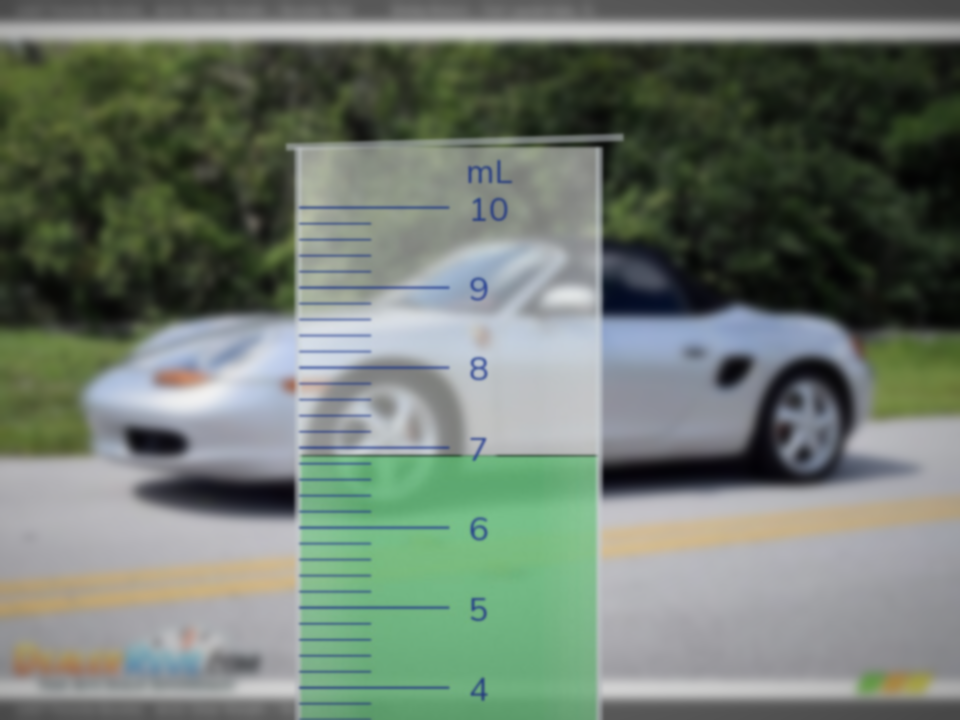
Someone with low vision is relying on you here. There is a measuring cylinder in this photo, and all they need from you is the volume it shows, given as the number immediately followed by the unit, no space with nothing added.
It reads 6.9mL
